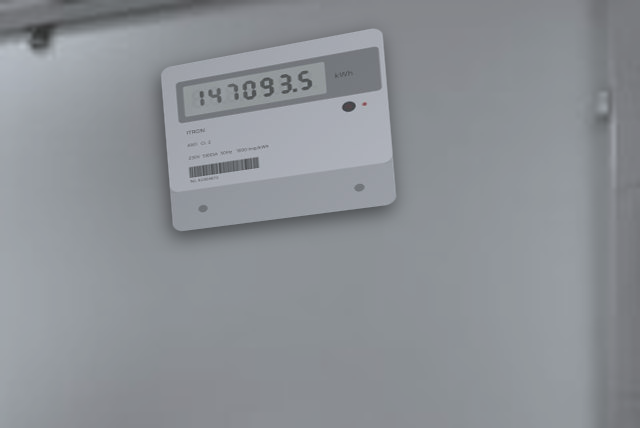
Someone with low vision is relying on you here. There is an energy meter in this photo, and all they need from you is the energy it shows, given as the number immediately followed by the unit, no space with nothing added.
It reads 147093.5kWh
